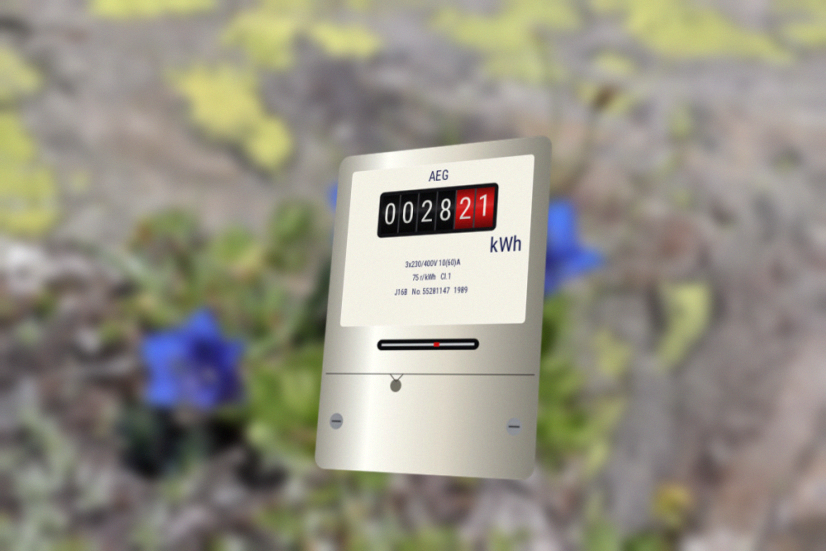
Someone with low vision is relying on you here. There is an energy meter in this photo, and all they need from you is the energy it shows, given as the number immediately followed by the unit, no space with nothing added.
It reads 28.21kWh
